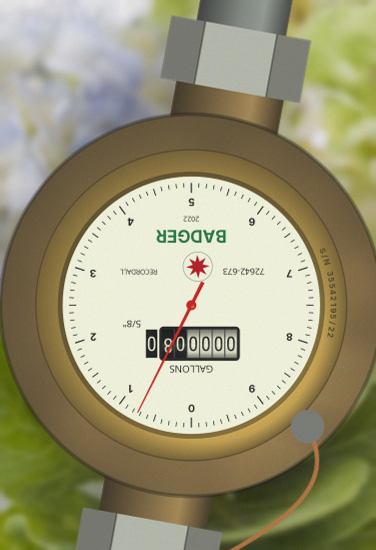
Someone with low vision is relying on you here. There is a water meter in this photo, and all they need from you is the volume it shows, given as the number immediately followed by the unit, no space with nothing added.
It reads 80.7gal
